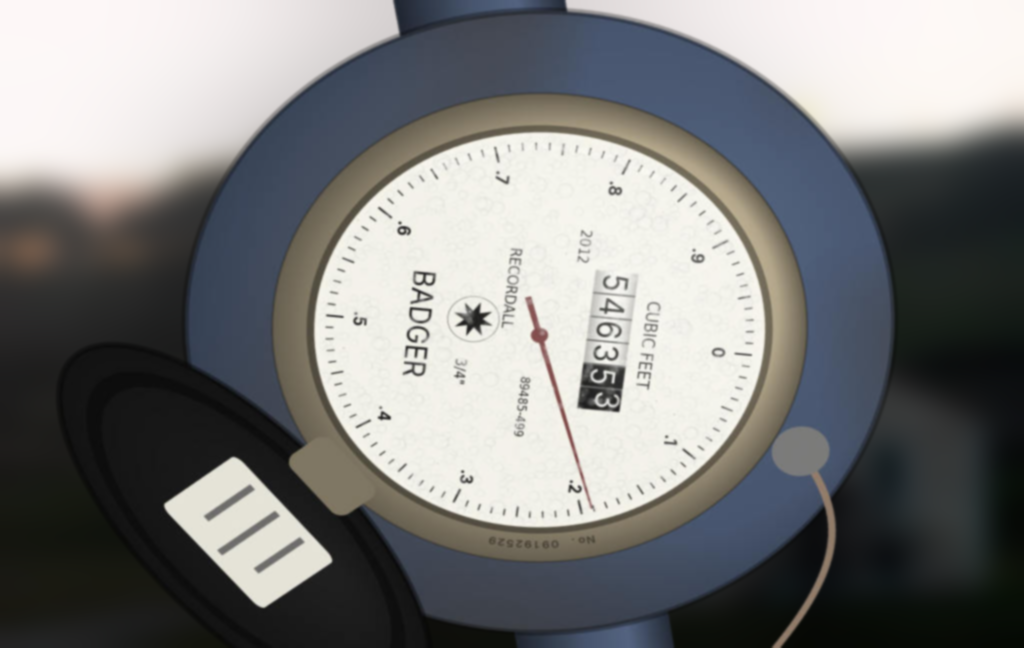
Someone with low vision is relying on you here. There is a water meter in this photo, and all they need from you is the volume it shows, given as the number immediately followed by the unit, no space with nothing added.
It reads 546353.19ft³
